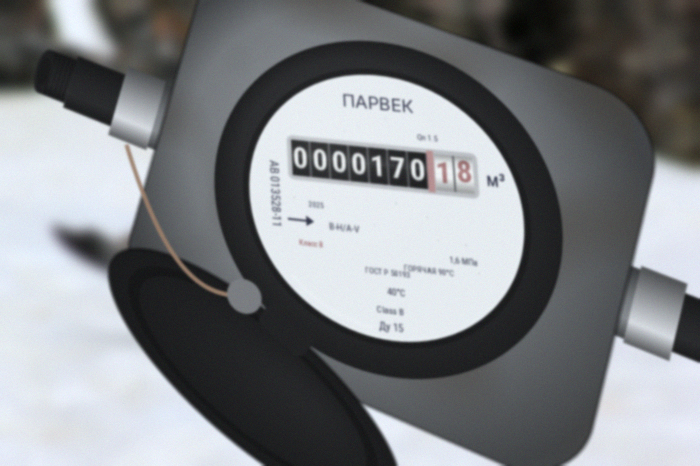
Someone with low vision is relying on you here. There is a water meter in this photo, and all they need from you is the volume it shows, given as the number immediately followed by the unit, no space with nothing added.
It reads 170.18m³
